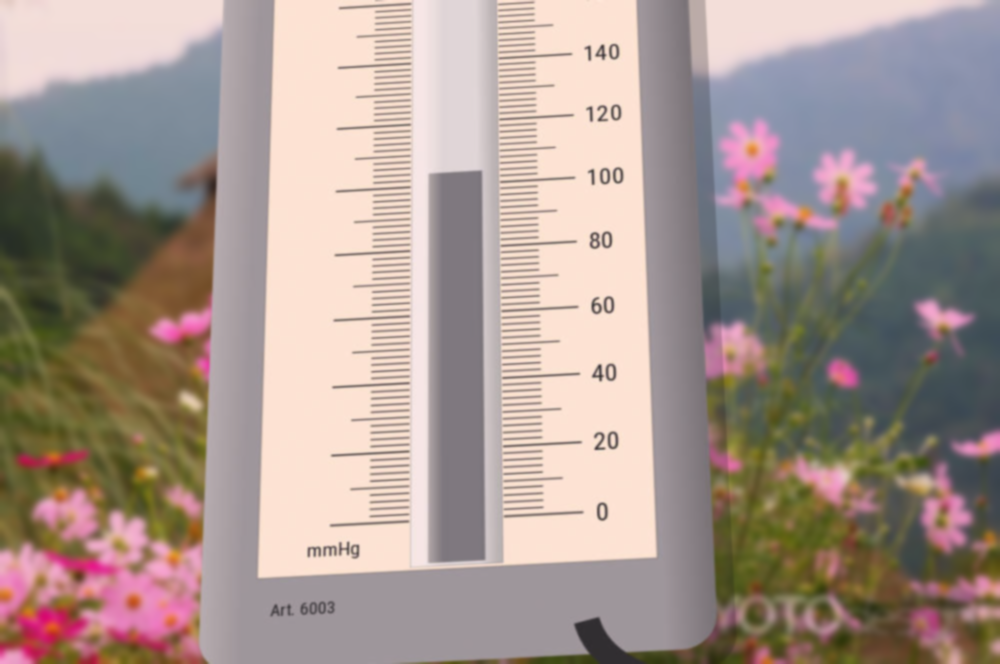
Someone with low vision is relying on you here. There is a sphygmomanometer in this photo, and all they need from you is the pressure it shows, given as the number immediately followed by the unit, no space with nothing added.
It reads 104mmHg
